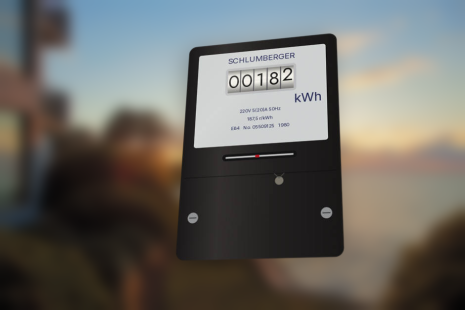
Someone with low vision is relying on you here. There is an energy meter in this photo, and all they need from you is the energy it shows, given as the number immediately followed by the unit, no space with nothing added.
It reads 182kWh
